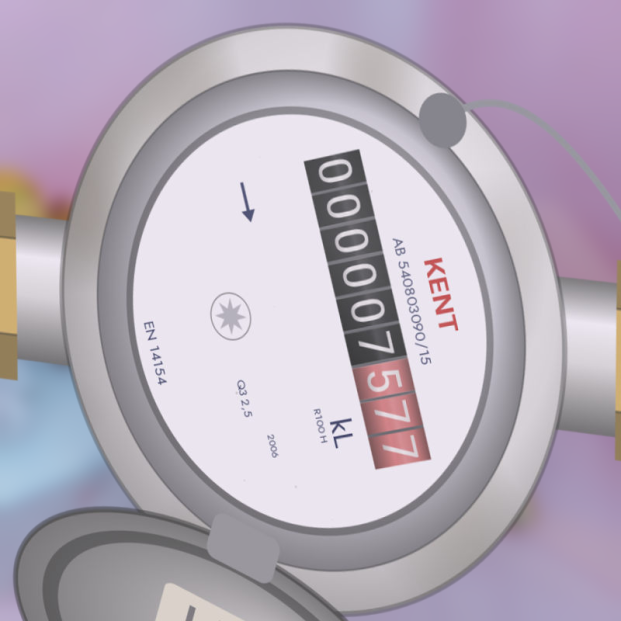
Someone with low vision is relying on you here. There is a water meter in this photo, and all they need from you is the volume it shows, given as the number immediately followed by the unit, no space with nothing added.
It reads 7.577kL
